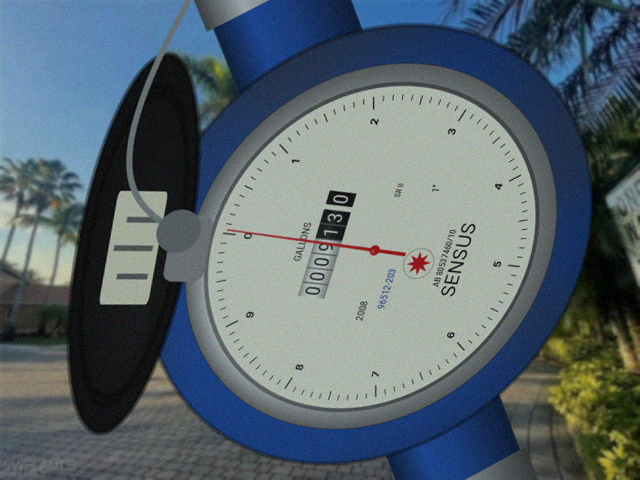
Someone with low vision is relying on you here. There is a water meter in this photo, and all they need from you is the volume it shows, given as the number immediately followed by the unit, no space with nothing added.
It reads 9130.0gal
